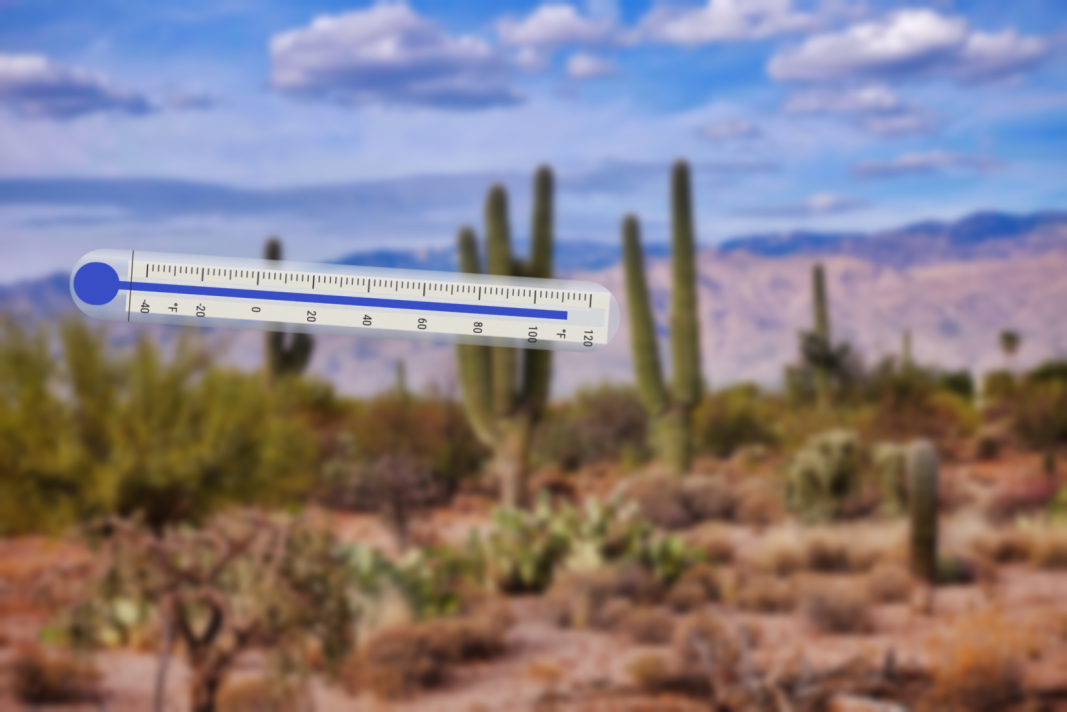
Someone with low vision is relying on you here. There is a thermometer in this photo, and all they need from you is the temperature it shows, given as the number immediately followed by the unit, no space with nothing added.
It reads 112°F
